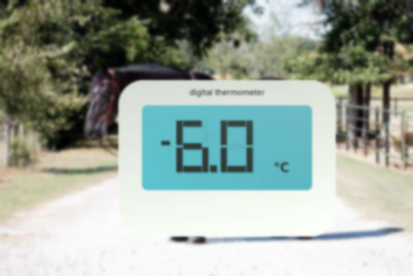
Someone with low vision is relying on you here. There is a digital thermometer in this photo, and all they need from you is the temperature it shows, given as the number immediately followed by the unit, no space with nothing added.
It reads -6.0°C
